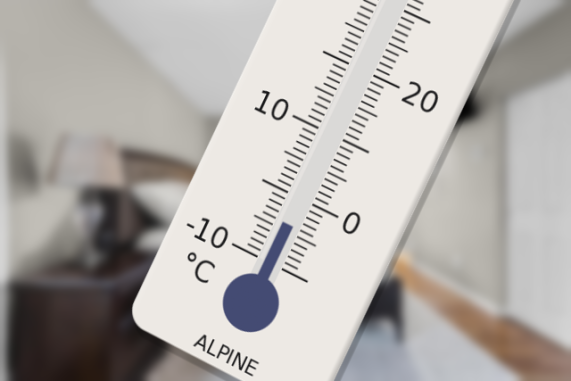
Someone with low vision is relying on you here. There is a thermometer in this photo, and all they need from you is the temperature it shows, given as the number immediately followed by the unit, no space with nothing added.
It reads -4°C
